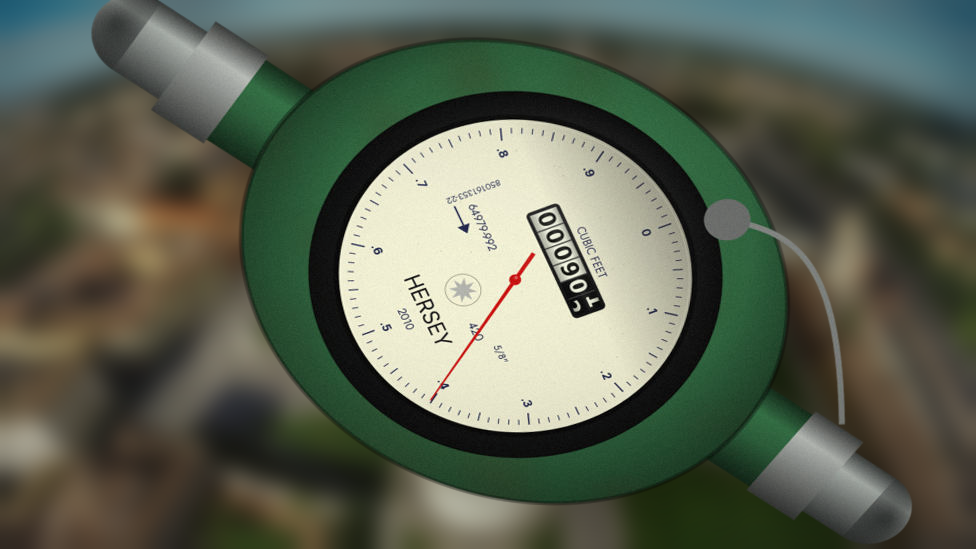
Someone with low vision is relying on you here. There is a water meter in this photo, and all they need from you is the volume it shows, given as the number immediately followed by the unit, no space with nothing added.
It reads 901.40ft³
